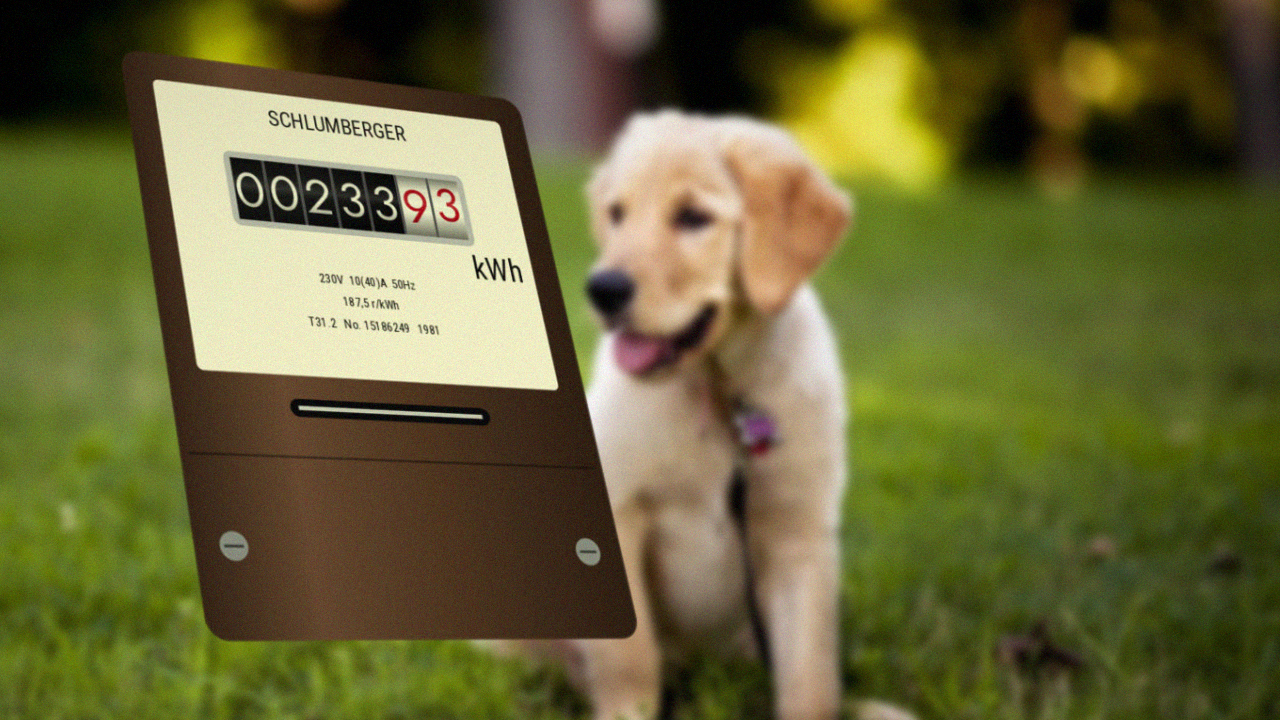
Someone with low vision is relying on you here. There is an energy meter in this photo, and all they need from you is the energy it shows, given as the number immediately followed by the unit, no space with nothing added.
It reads 233.93kWh
